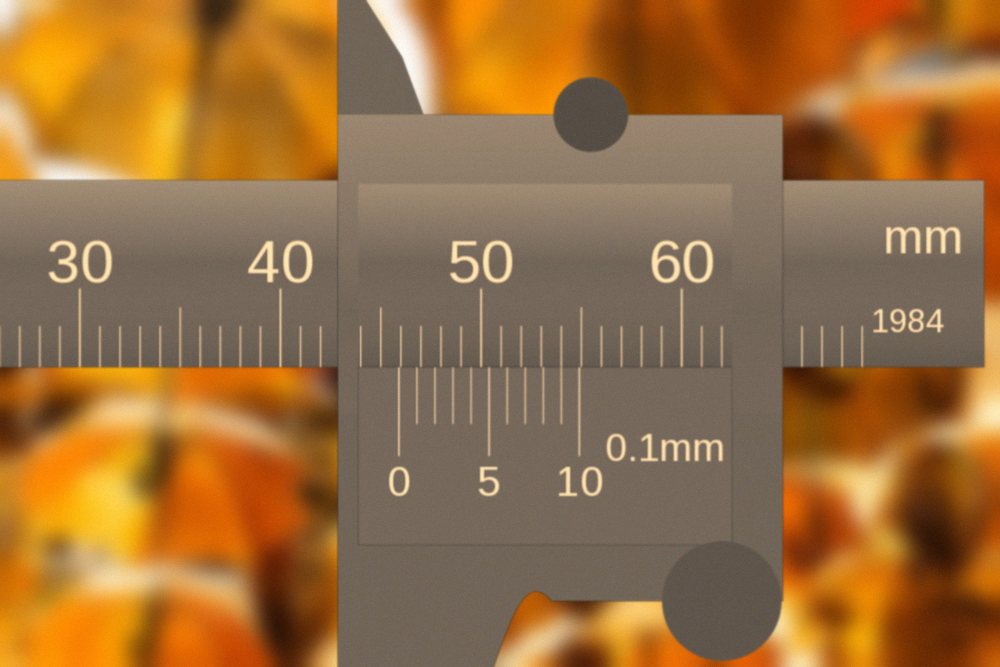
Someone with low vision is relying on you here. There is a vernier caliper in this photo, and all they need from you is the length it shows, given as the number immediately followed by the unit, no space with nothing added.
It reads 45.9mm
